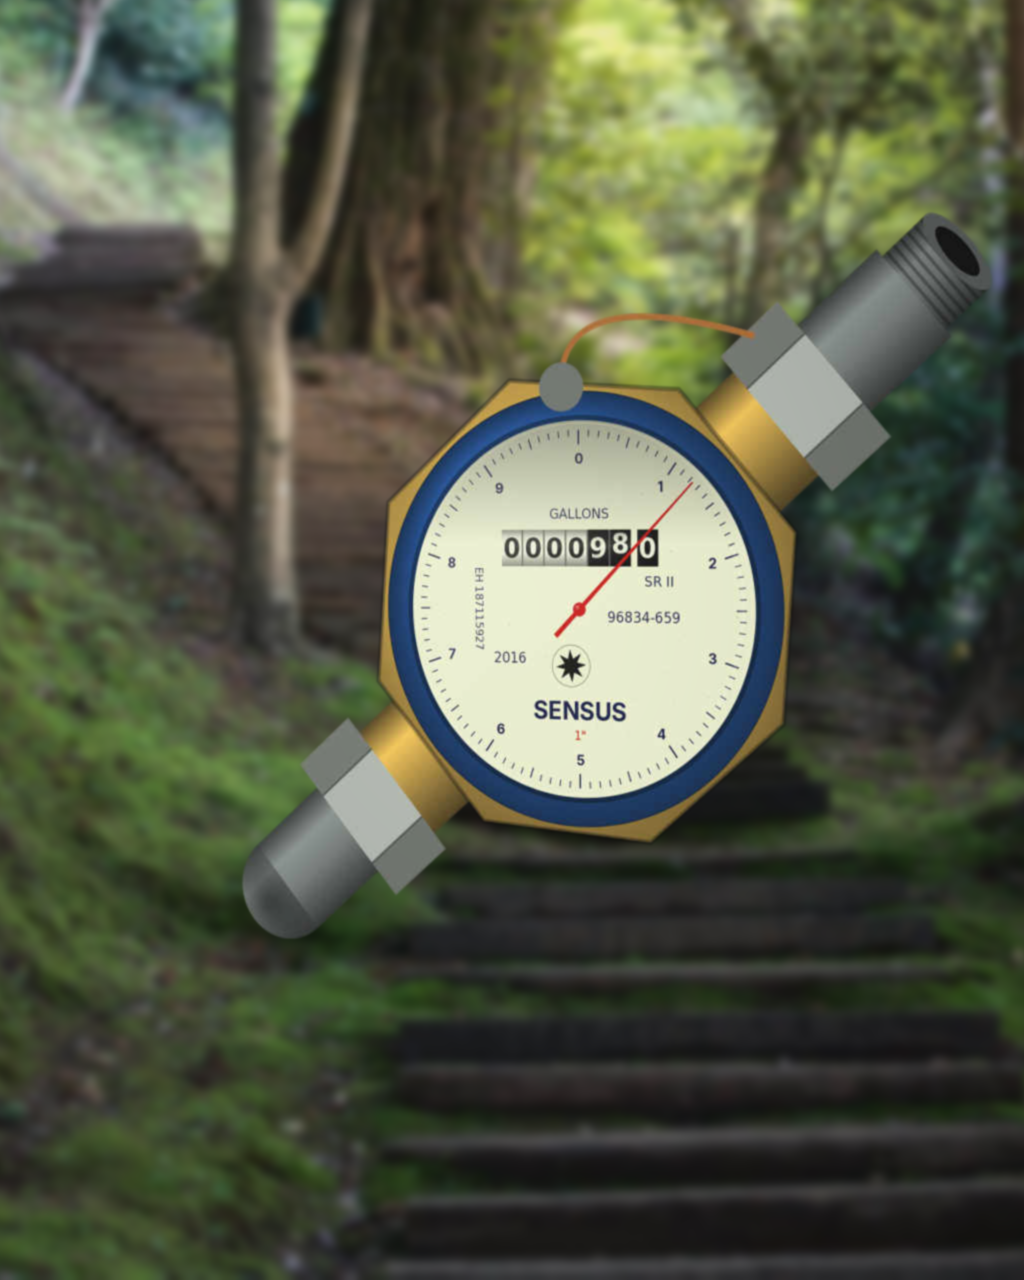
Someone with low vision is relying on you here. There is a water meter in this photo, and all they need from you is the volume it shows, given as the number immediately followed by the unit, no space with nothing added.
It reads 981.2gal
